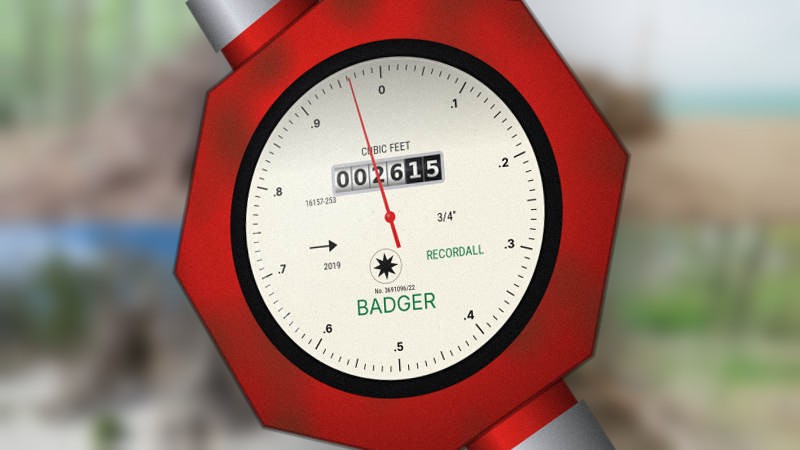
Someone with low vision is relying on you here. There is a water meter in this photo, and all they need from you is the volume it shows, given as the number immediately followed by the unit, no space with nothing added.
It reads 2614.96ft³
